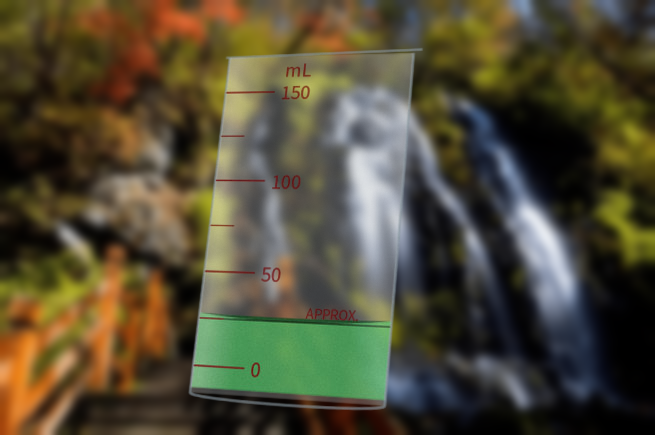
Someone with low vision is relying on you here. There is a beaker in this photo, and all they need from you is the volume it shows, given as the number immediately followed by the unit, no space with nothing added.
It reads 25mL
